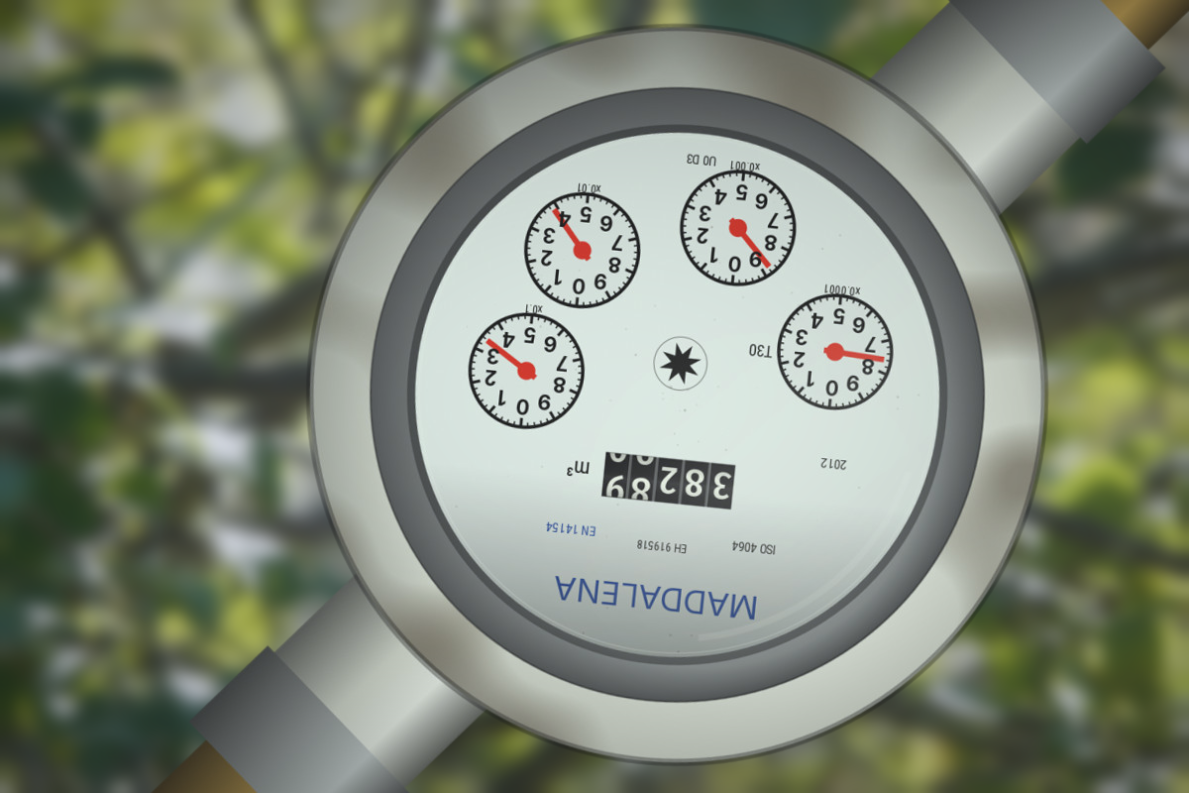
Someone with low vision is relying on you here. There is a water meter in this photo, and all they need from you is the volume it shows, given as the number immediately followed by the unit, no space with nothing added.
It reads 38289.3387m³
